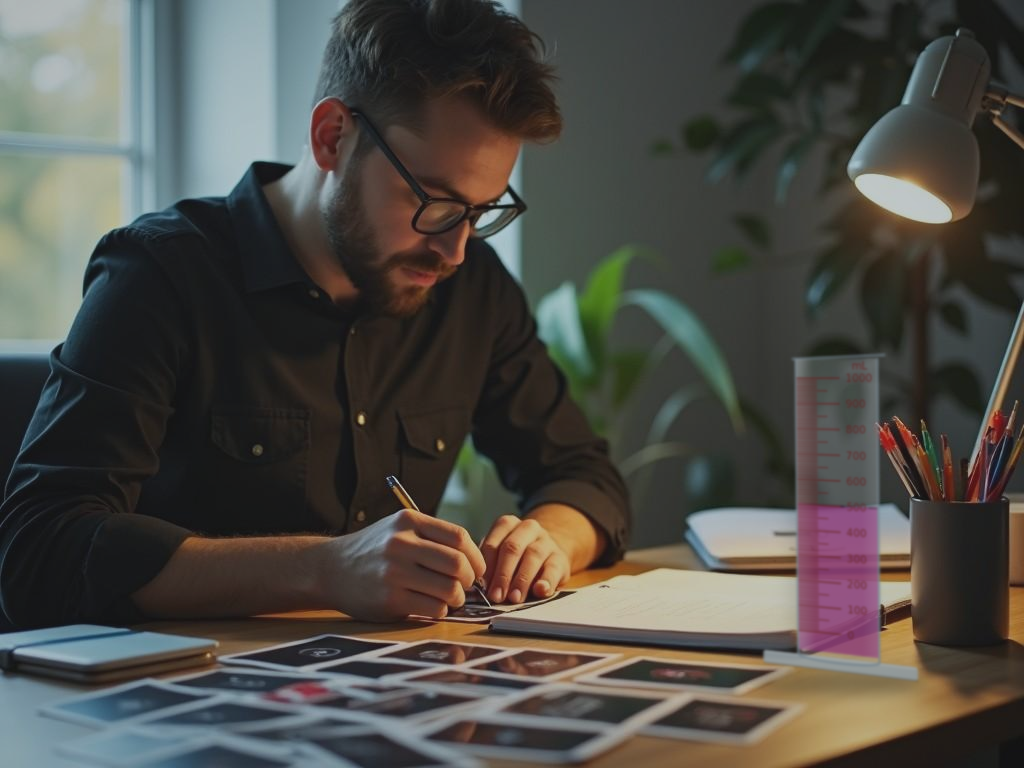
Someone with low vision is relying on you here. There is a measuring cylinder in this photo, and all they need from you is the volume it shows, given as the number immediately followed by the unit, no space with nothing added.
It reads 500mL
